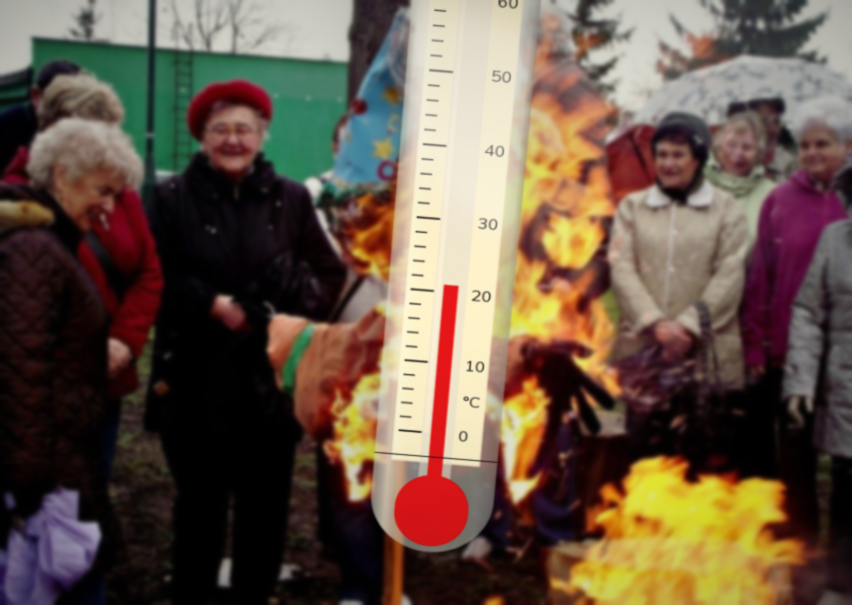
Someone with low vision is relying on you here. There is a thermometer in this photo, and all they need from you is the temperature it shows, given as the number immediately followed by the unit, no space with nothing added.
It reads 21°C
